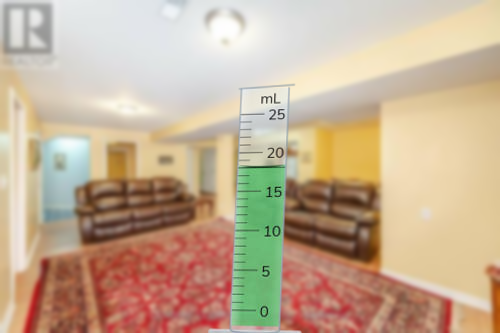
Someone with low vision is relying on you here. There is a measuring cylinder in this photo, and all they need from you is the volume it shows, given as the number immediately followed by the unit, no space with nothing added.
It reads 18mL
